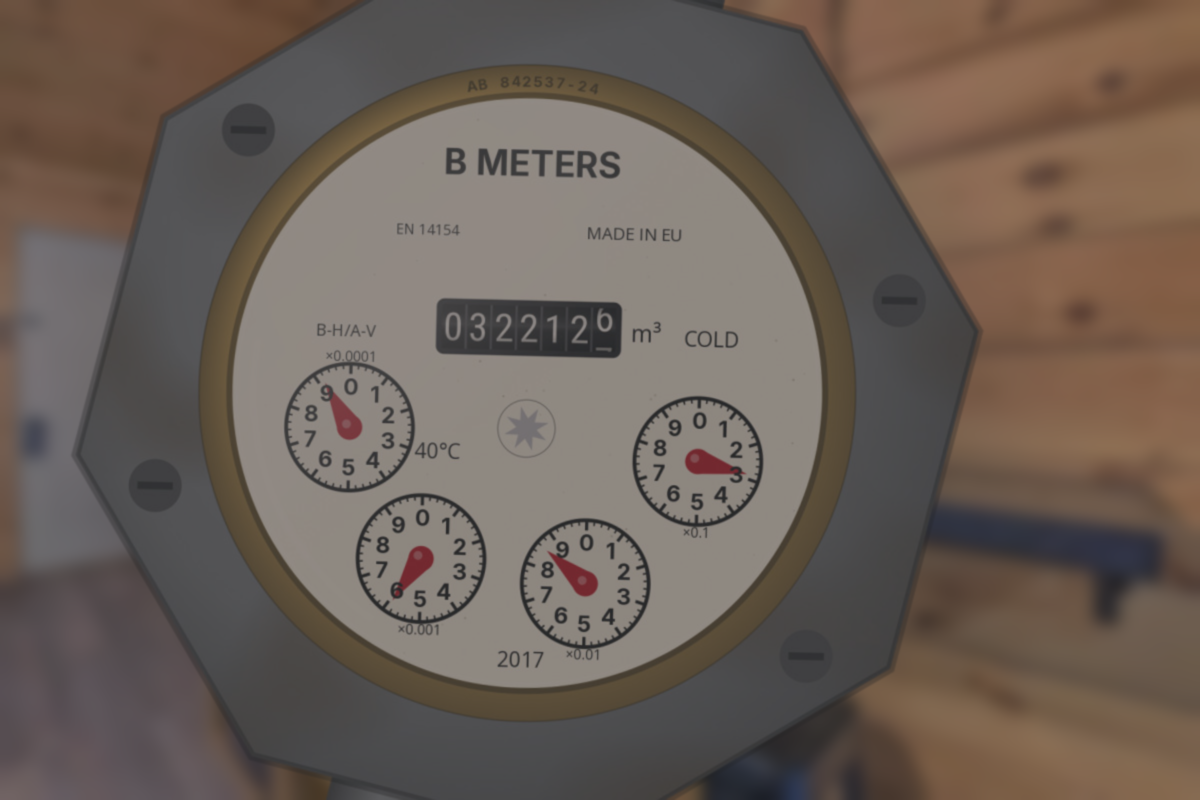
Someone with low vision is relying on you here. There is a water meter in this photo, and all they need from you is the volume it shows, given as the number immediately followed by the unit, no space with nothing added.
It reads 322126.2859m³
